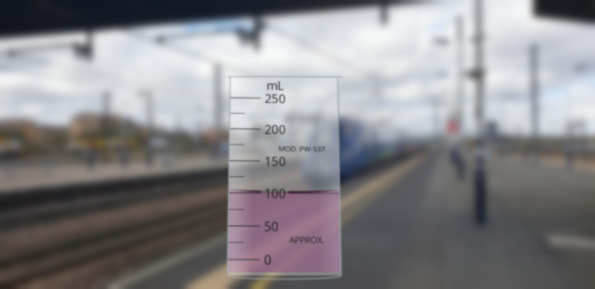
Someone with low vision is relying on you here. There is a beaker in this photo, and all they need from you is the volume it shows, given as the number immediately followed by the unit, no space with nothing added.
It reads 100mL
